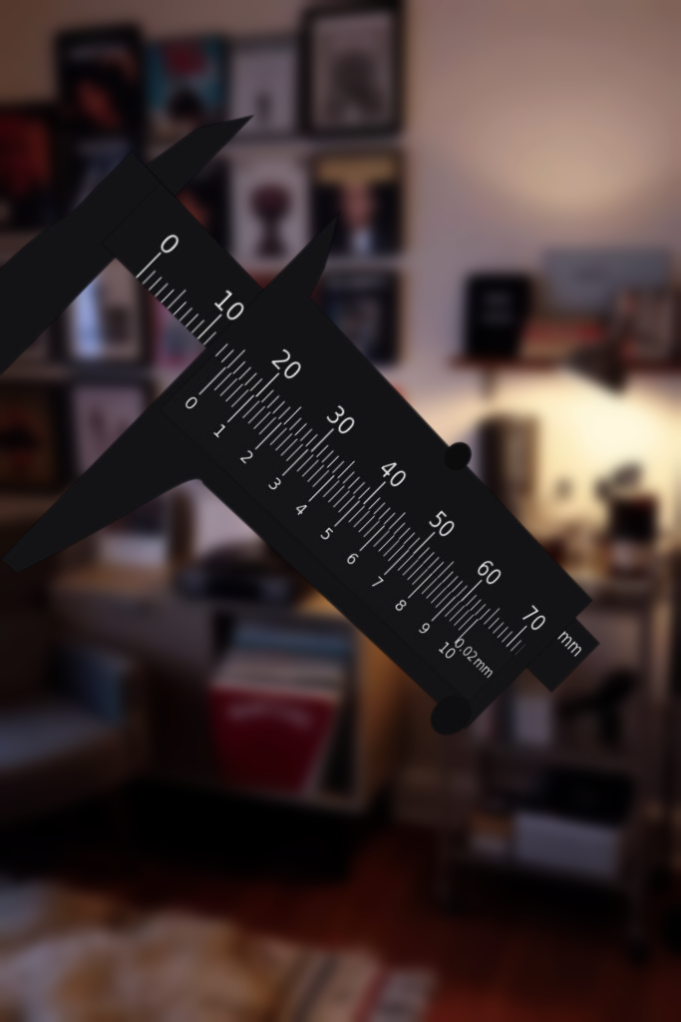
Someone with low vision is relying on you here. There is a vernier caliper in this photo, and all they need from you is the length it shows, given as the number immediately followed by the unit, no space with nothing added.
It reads 14.8mm
